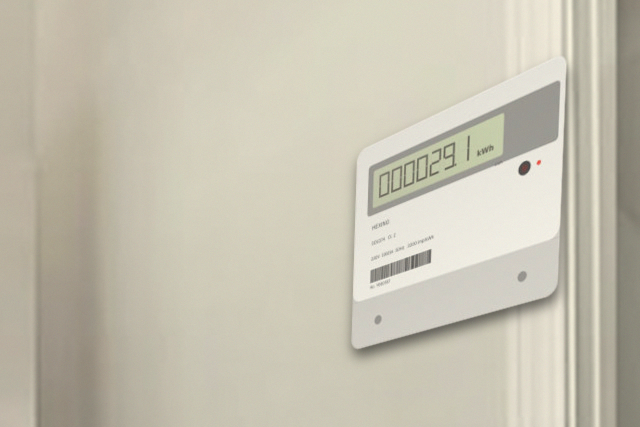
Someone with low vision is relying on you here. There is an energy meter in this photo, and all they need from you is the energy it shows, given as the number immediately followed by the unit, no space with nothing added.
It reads 29.1kWh
